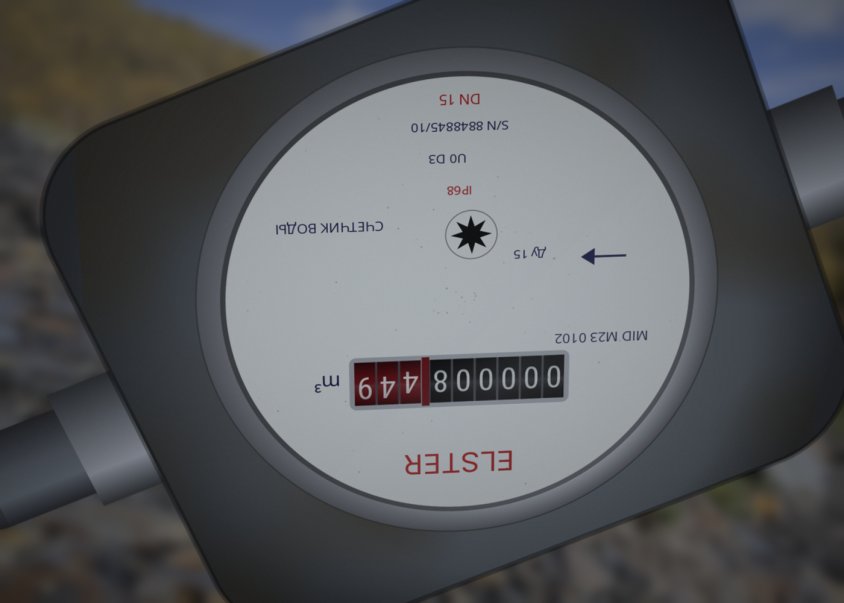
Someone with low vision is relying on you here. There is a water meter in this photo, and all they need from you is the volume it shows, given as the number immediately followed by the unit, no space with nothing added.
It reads 8.449m³
